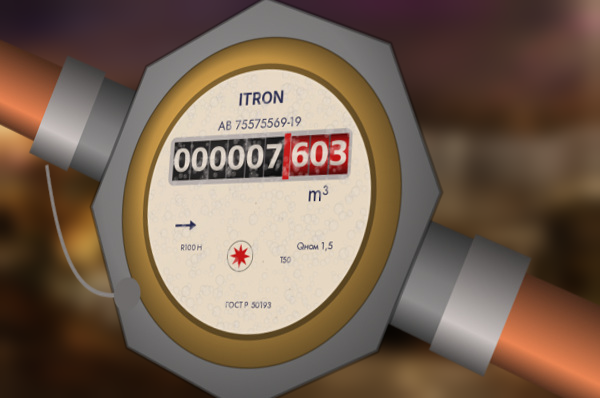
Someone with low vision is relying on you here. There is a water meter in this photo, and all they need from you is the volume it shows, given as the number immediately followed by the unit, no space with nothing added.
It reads 7.603m³
